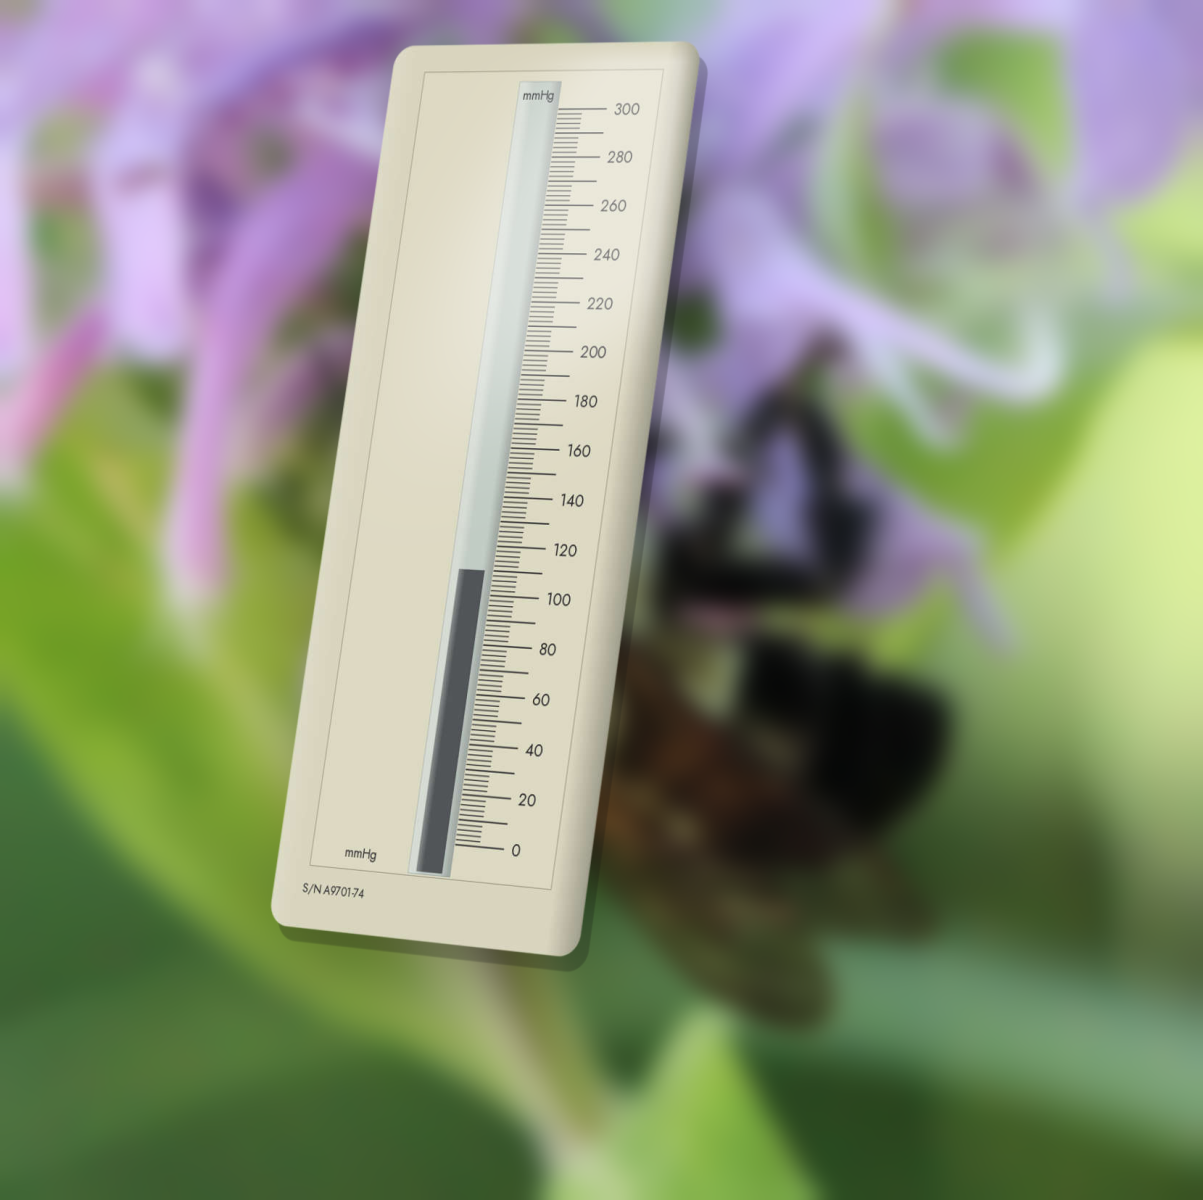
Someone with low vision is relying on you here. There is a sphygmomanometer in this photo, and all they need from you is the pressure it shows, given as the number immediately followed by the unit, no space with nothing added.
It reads 110mmHg
